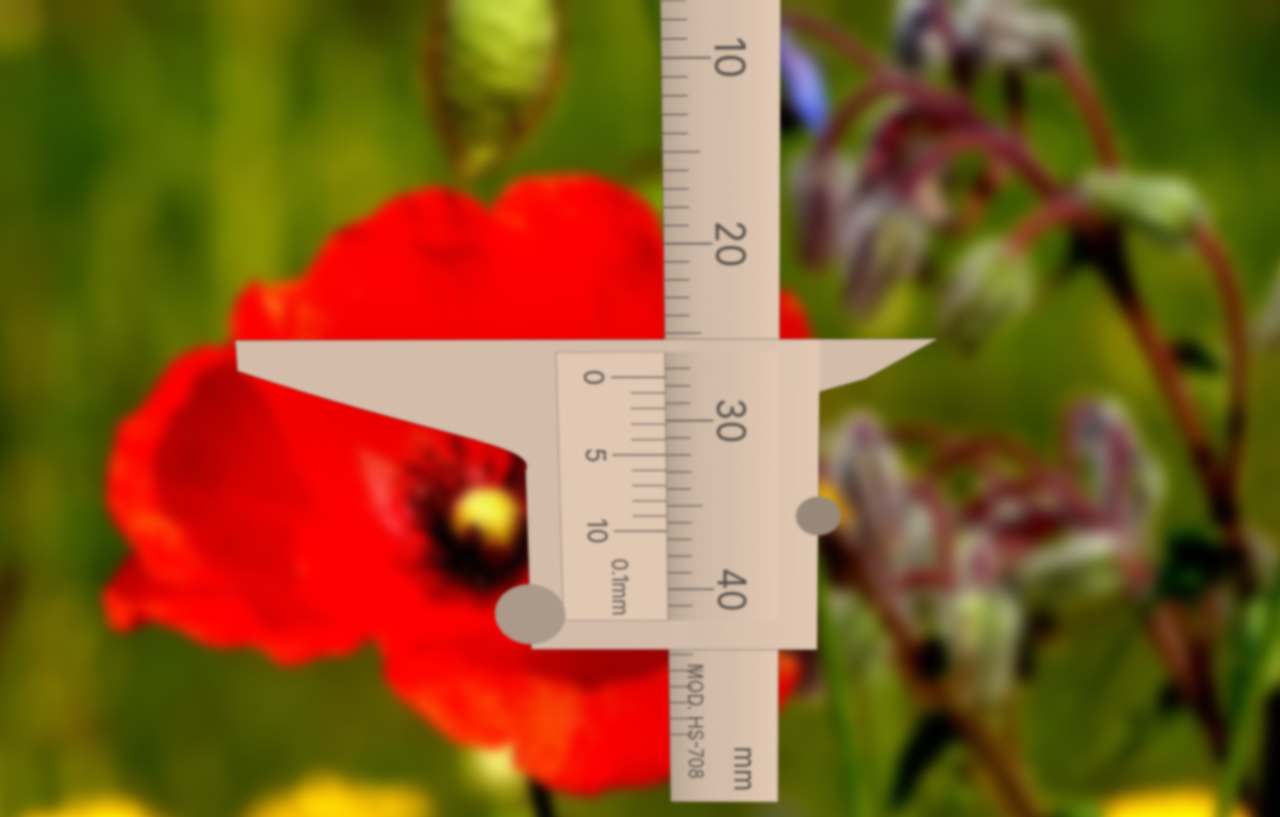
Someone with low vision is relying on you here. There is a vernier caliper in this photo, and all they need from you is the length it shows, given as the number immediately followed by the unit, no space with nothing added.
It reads 27.5mm
